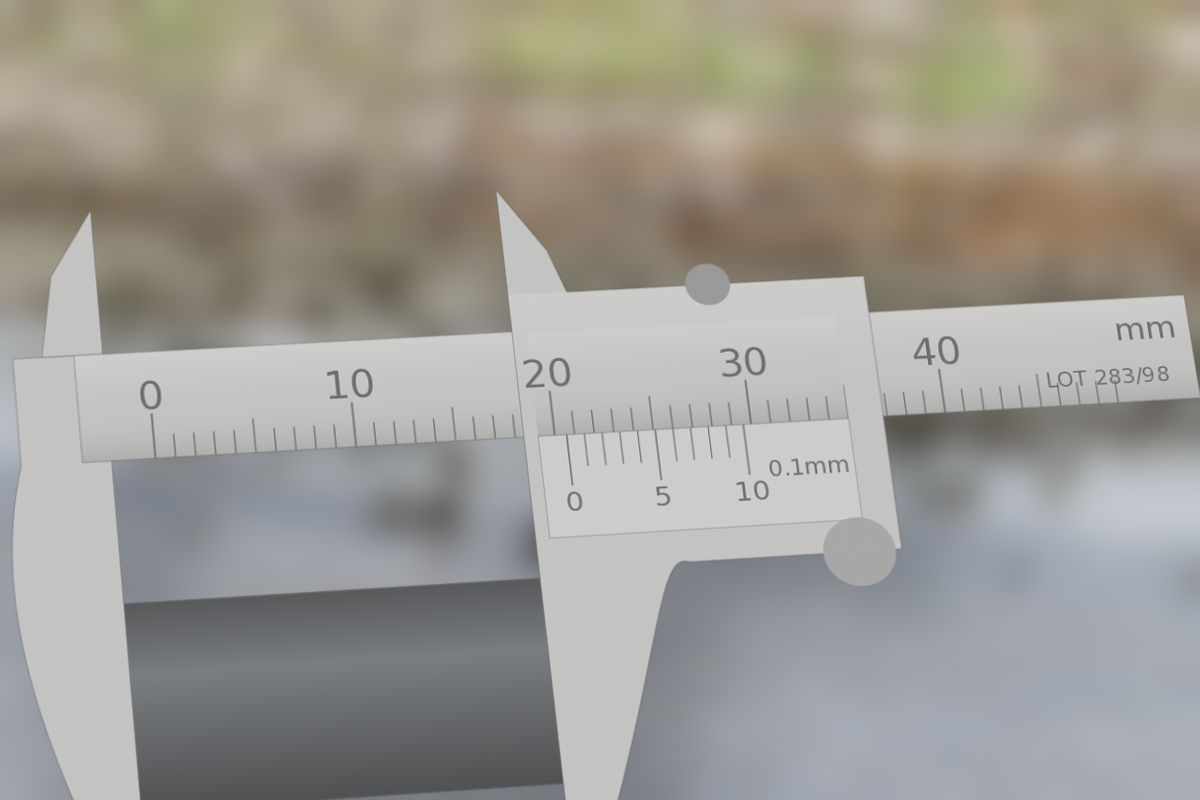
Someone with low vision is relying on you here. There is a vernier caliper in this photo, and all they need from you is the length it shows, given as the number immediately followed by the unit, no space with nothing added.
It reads 20.6mm
